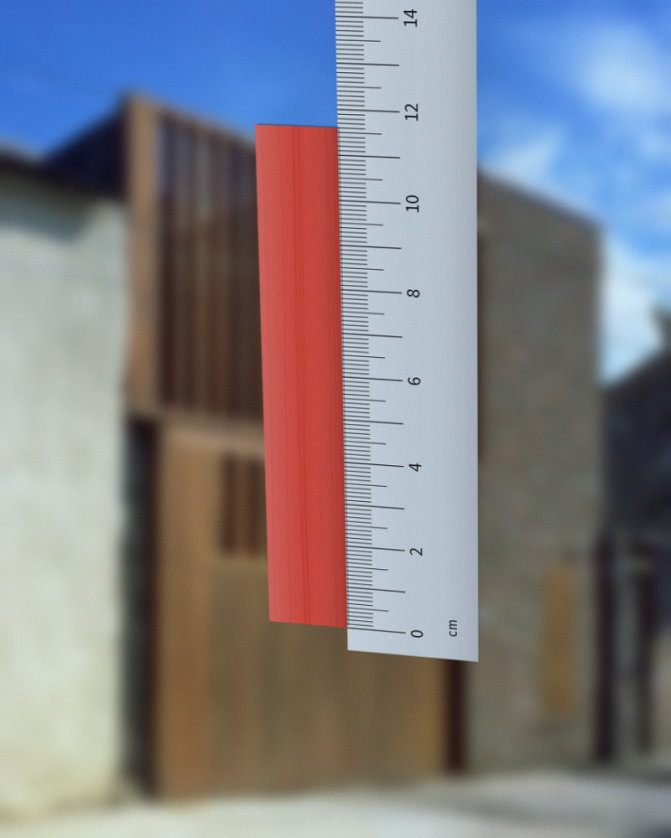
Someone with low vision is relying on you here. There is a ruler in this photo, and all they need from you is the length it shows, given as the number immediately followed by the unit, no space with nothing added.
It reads 11.6cm
